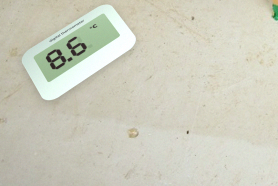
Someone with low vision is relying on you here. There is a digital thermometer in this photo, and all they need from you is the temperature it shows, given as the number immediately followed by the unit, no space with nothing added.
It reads 8.6°C
